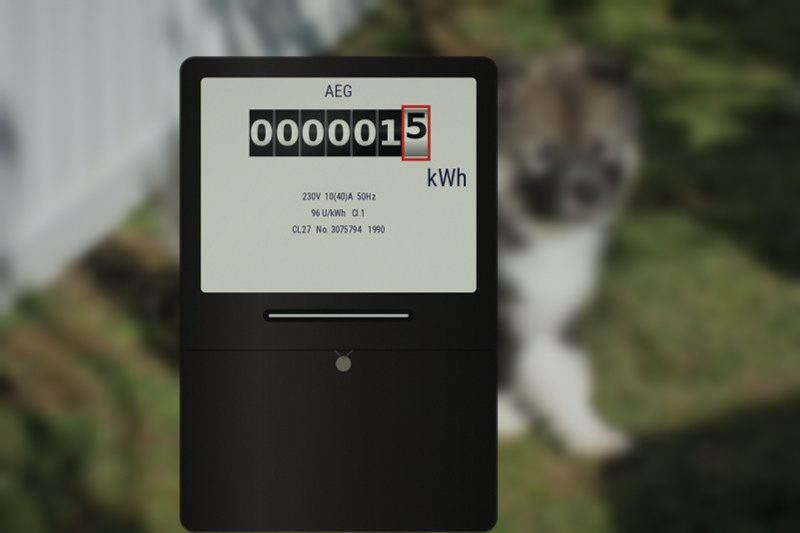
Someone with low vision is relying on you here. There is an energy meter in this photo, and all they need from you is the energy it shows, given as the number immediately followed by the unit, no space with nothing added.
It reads 1.5kWh
